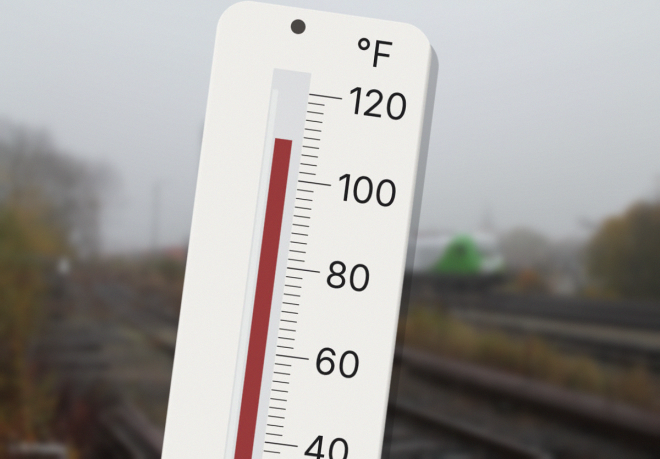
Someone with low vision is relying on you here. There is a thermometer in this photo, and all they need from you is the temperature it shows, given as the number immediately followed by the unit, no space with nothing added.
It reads 109°F
